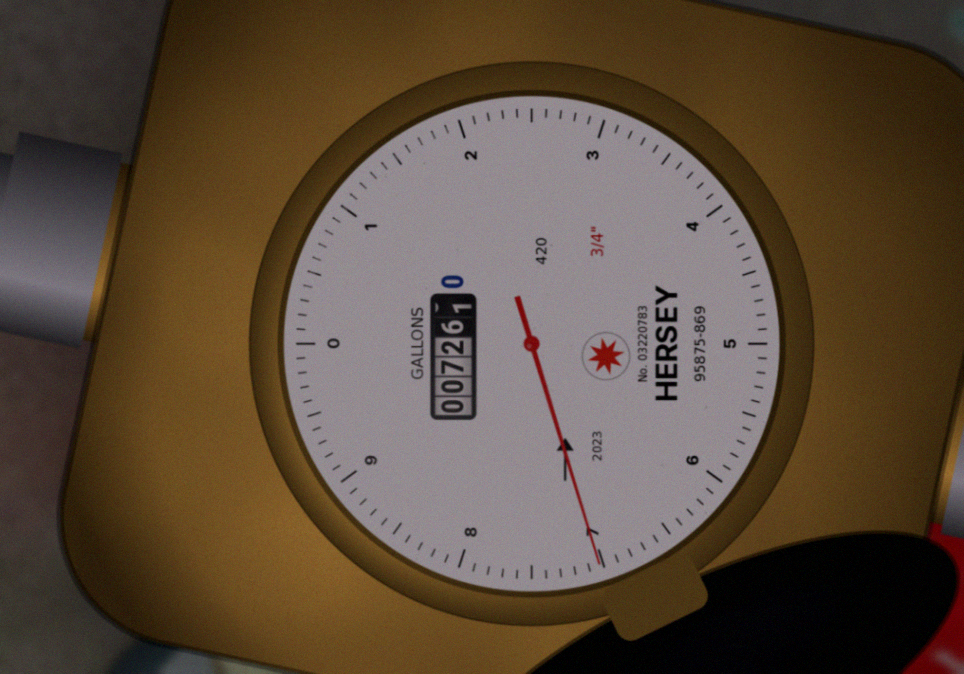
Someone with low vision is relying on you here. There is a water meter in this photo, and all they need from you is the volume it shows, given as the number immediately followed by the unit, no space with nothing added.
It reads 72607.0gal
